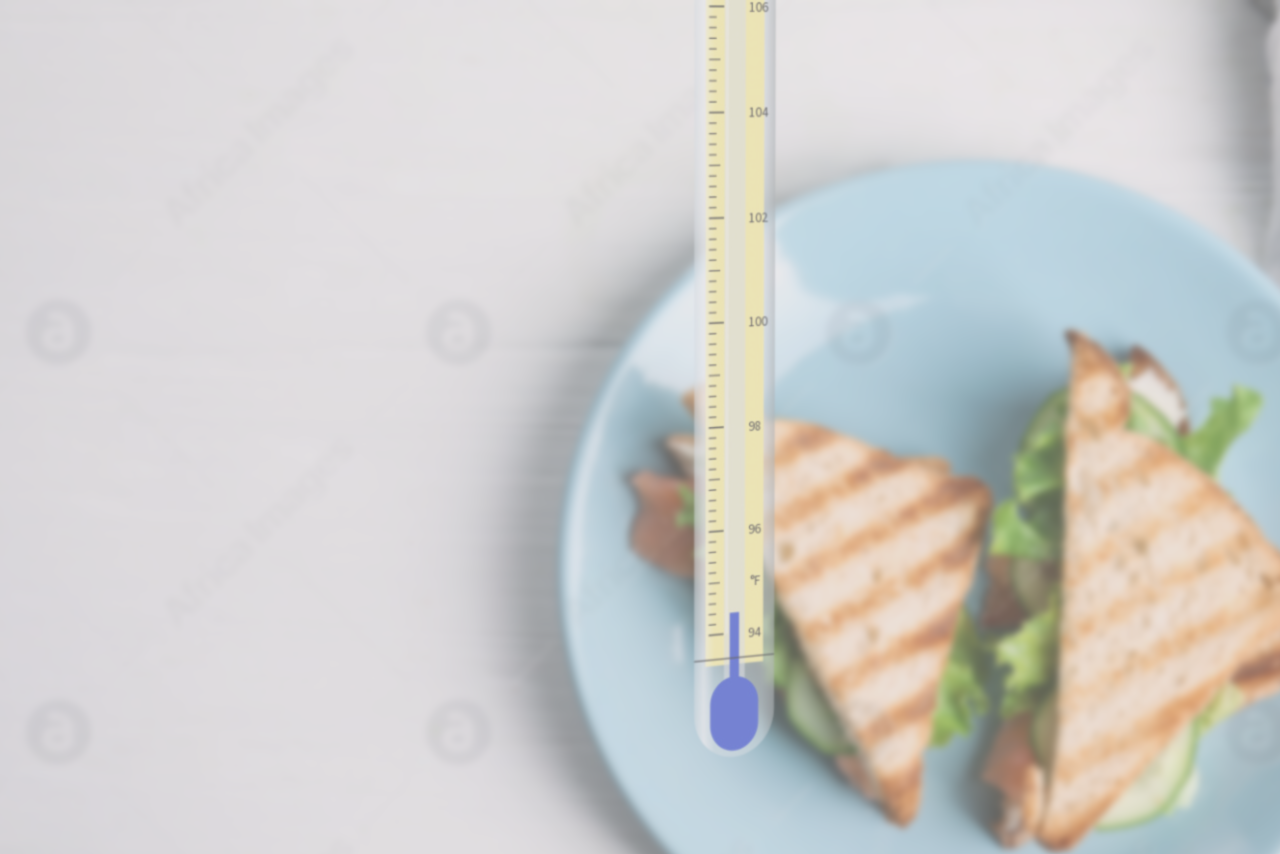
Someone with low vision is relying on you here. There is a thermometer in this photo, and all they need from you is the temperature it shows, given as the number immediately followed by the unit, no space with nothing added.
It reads 94.4°F
